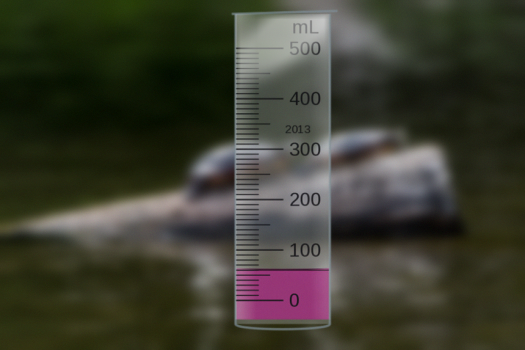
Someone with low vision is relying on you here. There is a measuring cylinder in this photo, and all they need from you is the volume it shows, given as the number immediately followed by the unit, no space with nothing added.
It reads 60mL
